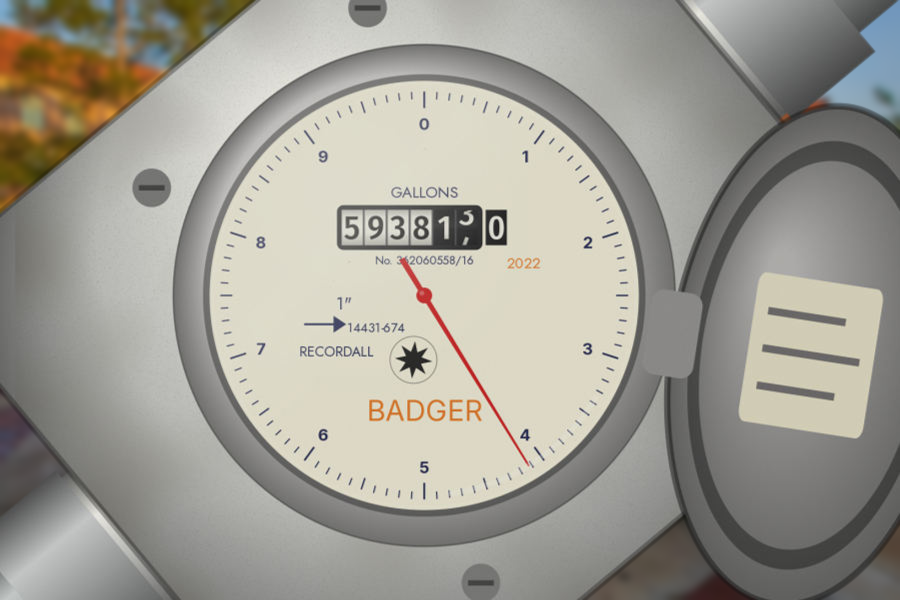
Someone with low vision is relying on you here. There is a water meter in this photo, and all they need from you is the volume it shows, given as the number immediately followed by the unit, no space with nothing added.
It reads 5938134.1gal
